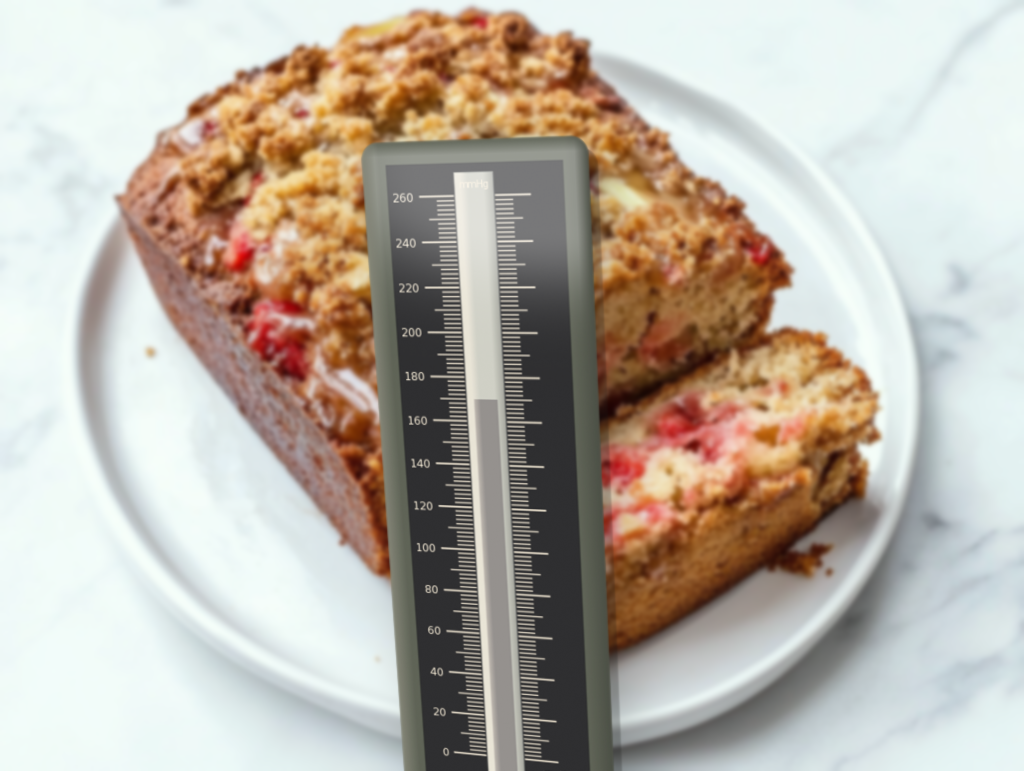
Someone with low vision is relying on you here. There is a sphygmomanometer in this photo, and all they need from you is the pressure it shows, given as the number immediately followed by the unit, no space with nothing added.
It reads 170mmHg
